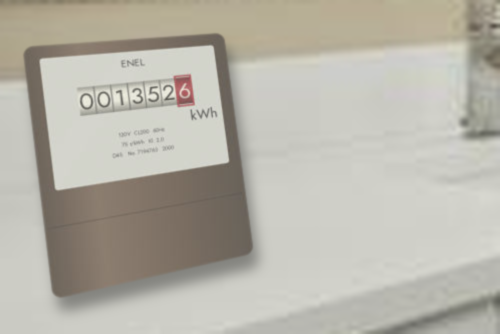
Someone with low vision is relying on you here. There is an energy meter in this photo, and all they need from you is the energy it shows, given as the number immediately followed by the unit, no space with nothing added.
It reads 1352.6kWh
